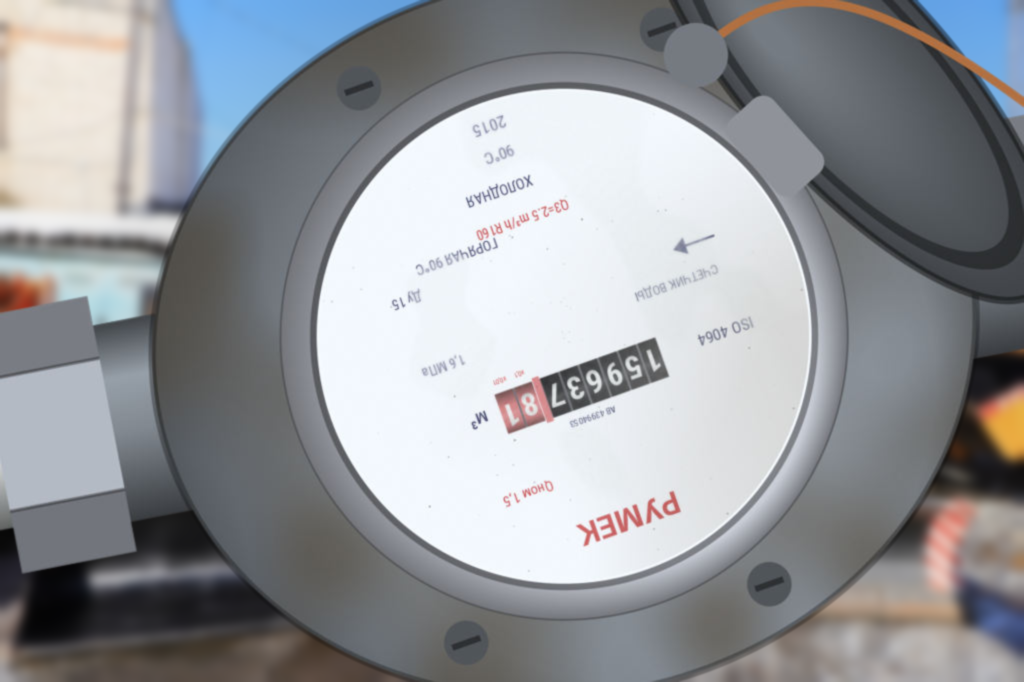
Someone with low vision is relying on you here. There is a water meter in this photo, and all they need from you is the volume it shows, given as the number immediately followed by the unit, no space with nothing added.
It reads 159637.81m³
